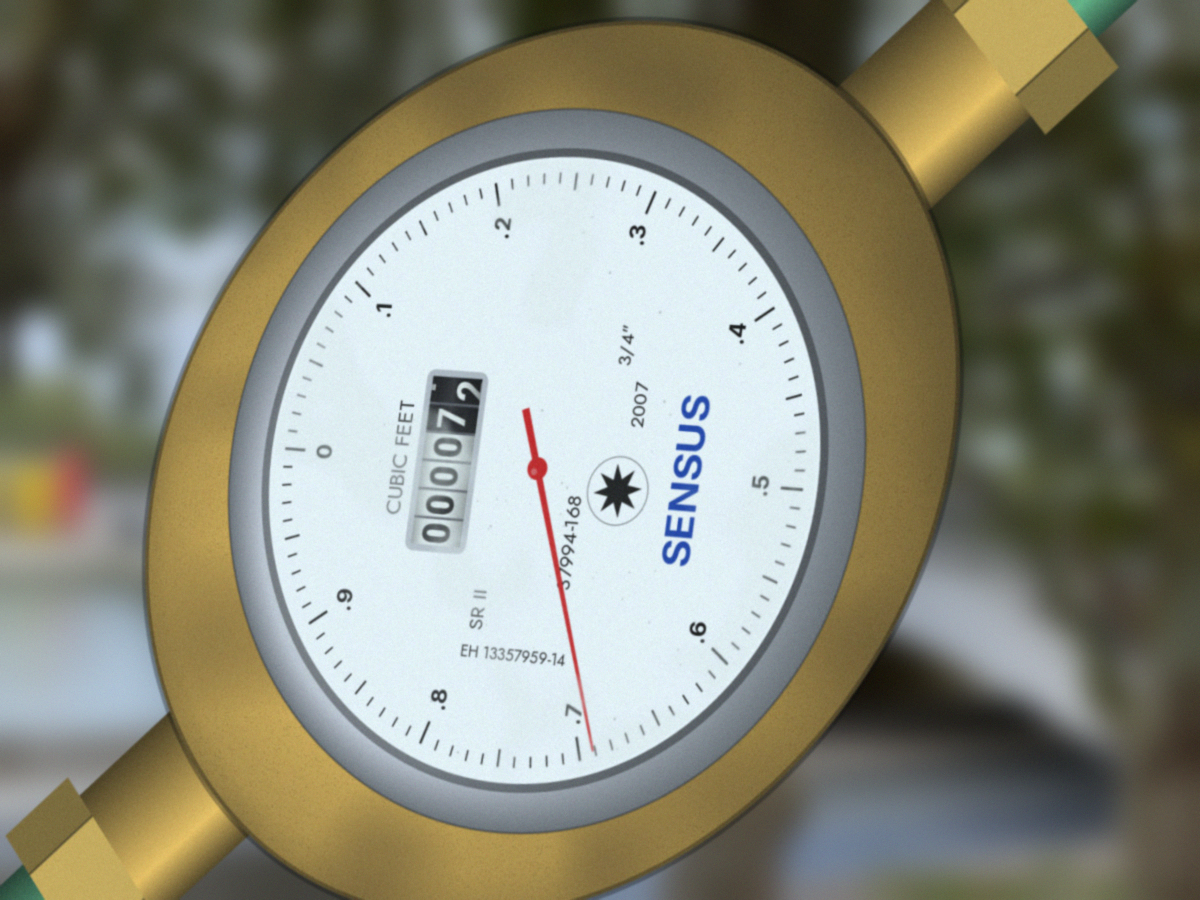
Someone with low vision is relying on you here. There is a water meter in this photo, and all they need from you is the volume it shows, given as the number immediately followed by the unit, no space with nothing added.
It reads 71.69ft³
